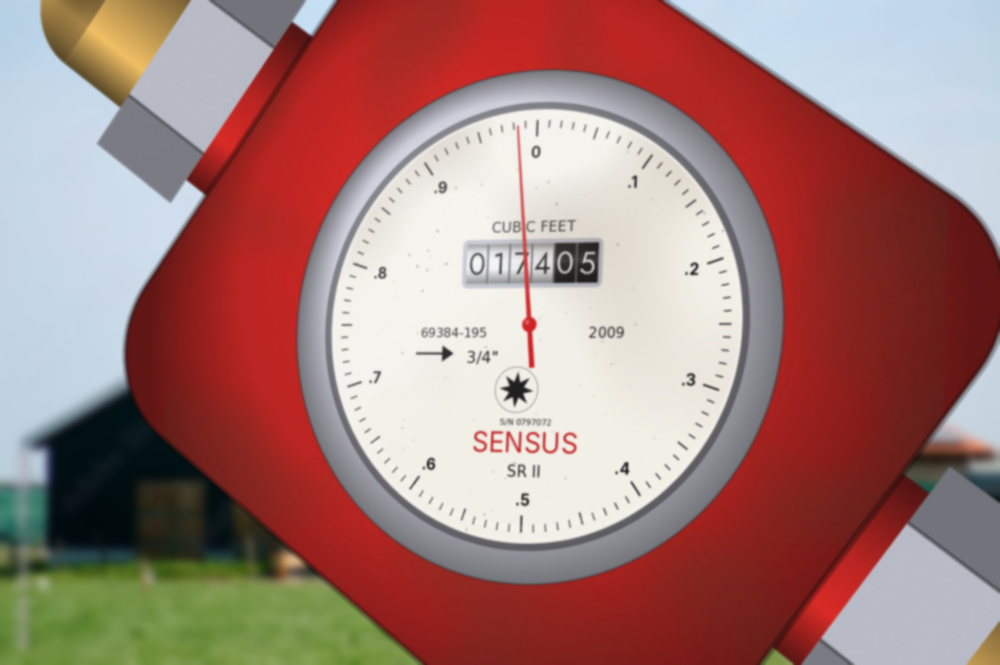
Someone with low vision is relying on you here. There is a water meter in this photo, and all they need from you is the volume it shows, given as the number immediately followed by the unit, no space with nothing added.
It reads 17404.98ft³
